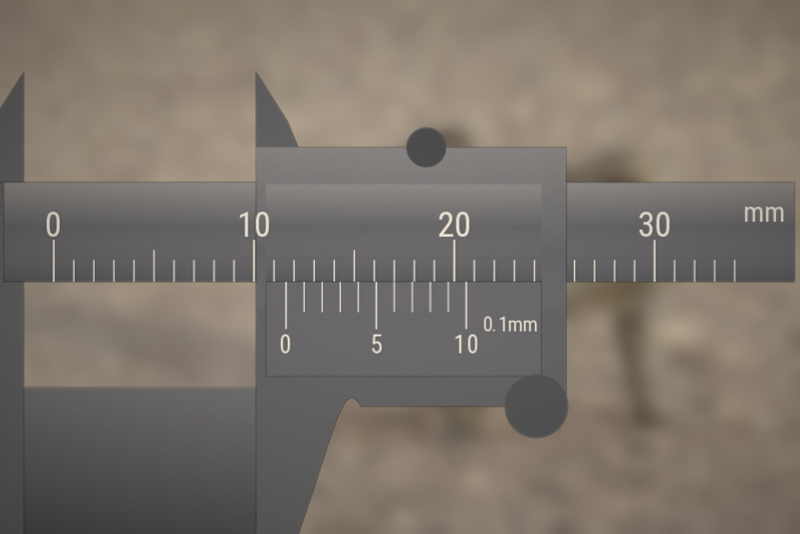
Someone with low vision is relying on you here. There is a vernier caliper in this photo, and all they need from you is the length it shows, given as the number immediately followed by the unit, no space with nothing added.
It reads 11.6mm
